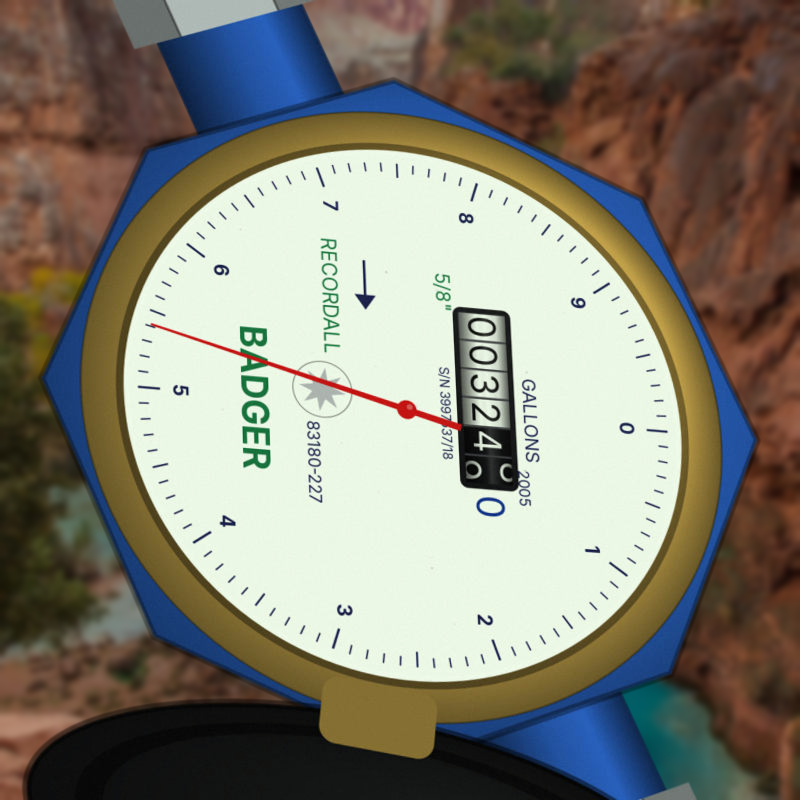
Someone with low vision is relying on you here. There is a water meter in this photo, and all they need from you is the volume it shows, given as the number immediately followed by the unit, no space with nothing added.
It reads 32485.4gal
